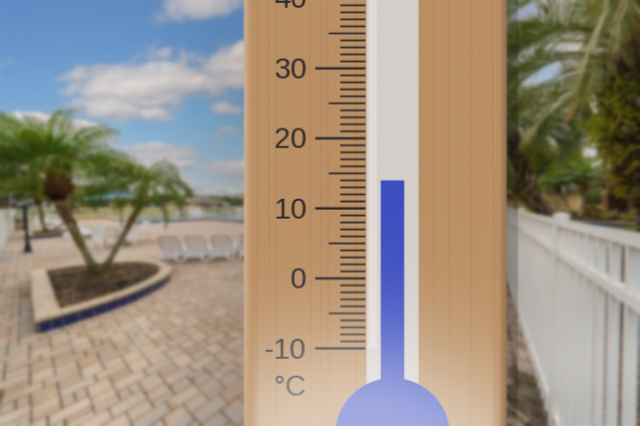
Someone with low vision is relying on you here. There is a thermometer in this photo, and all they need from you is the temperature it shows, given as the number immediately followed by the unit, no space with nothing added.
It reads 14°C
